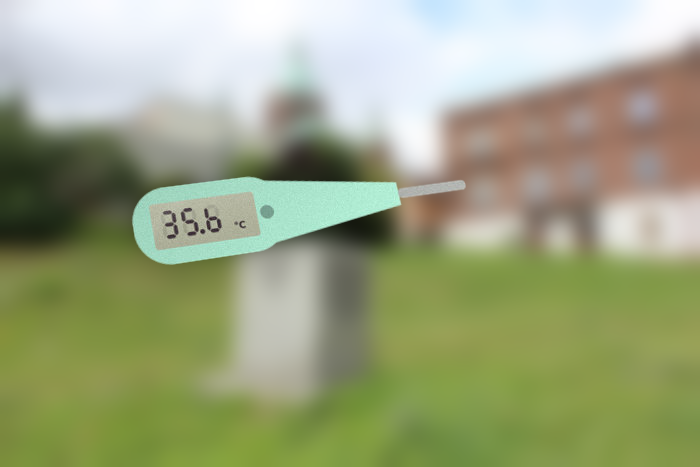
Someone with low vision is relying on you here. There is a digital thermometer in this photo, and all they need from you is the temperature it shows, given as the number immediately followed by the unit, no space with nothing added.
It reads 35.6°C
